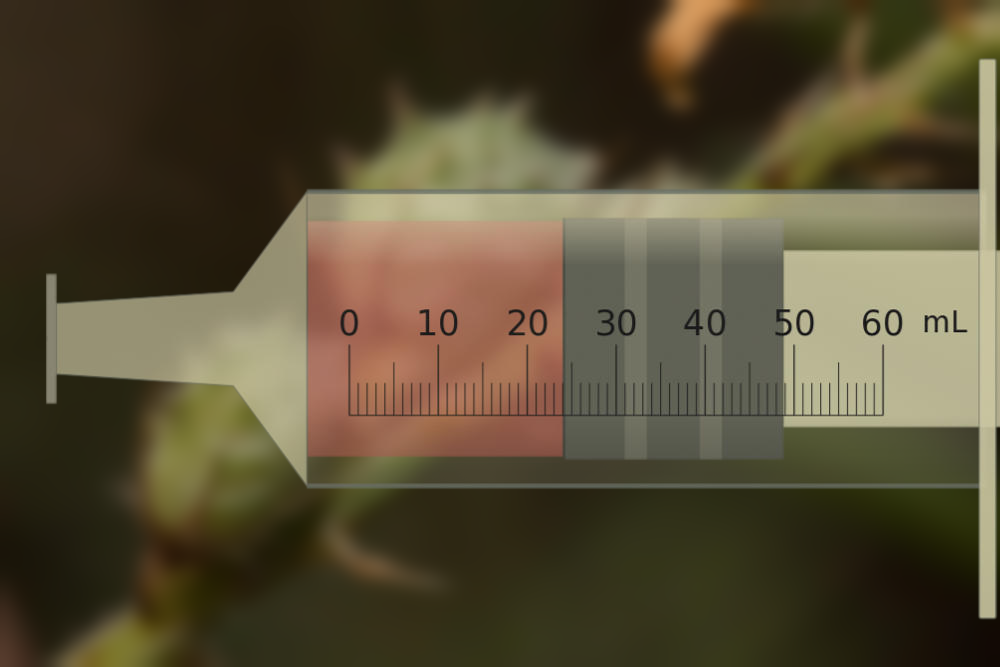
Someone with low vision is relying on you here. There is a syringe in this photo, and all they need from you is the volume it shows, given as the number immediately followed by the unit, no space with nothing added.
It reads 24mL
